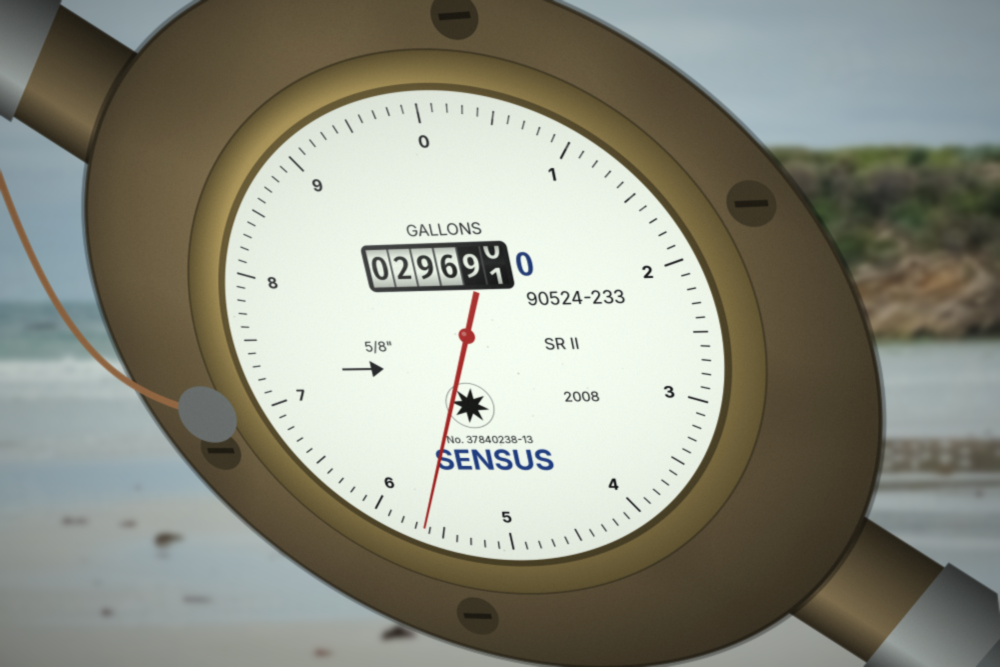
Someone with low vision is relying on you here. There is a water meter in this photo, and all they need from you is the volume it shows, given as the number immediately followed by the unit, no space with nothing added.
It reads 296905.6gal
